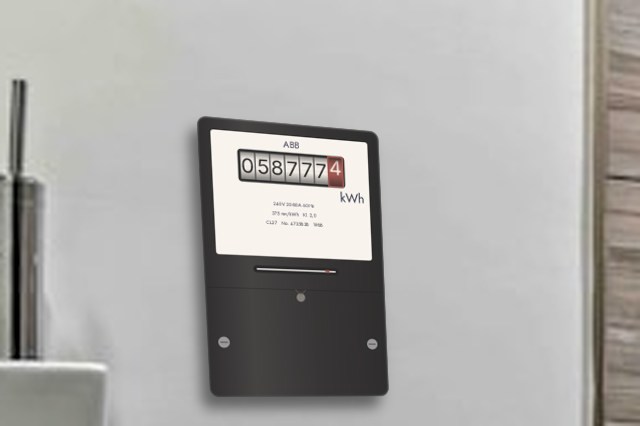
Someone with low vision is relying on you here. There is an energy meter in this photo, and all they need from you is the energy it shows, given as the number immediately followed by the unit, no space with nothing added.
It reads 58777.4kWh
